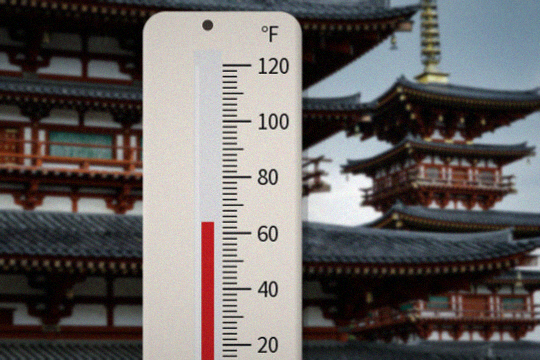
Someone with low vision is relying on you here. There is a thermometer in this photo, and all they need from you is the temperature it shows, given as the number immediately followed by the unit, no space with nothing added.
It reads 64°F
